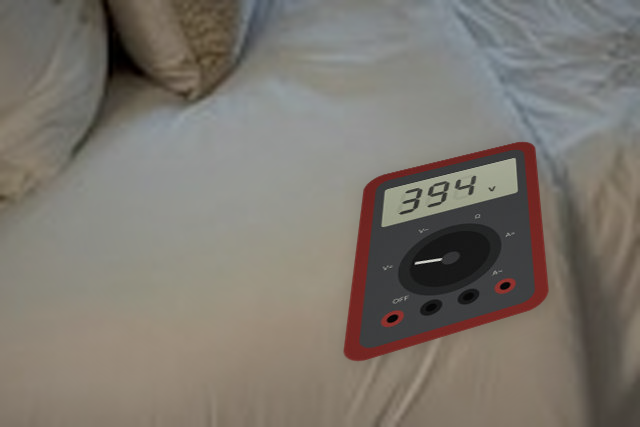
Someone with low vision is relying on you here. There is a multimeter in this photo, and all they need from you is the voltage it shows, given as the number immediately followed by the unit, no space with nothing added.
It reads 394V
